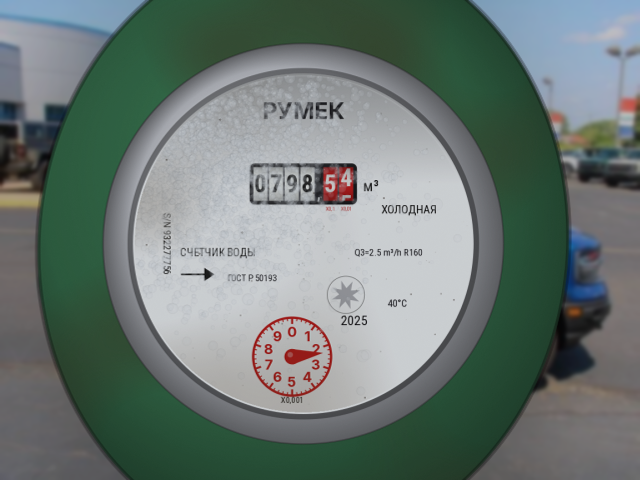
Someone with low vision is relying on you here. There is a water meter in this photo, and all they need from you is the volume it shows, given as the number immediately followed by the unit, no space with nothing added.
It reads 798.542m³
